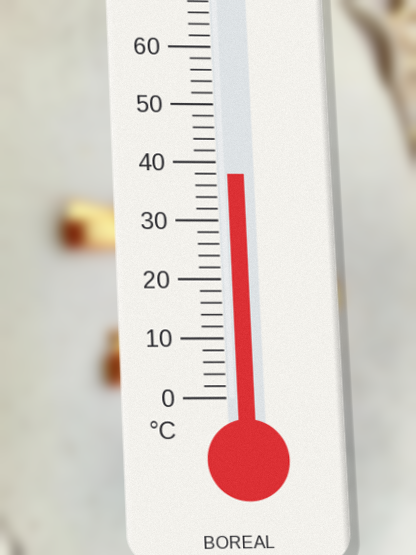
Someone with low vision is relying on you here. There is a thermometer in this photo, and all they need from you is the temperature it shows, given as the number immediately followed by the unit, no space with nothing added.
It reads 38°C
